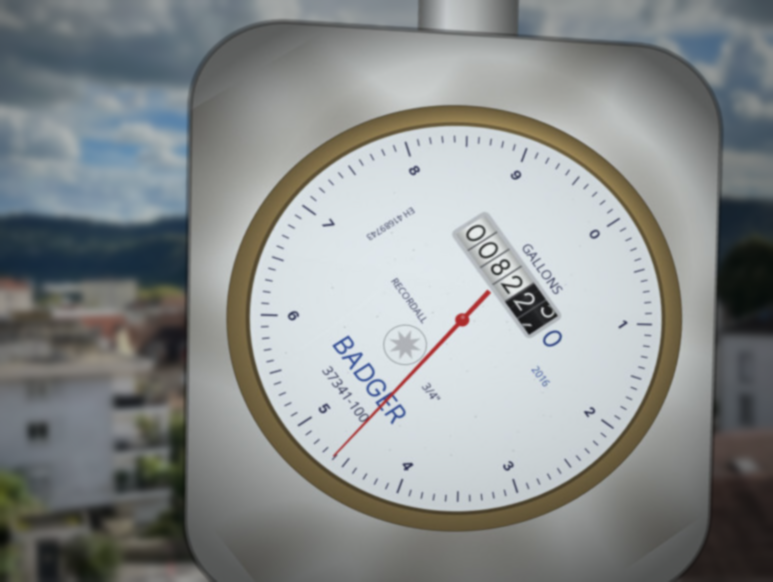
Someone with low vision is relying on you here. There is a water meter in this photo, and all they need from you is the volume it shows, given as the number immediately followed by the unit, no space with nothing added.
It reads 82254.6gal
